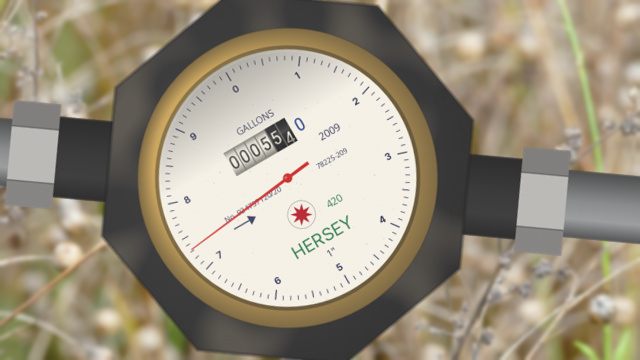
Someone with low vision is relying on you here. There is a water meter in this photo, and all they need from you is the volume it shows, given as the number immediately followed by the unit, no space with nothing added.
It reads 5537.3gal
